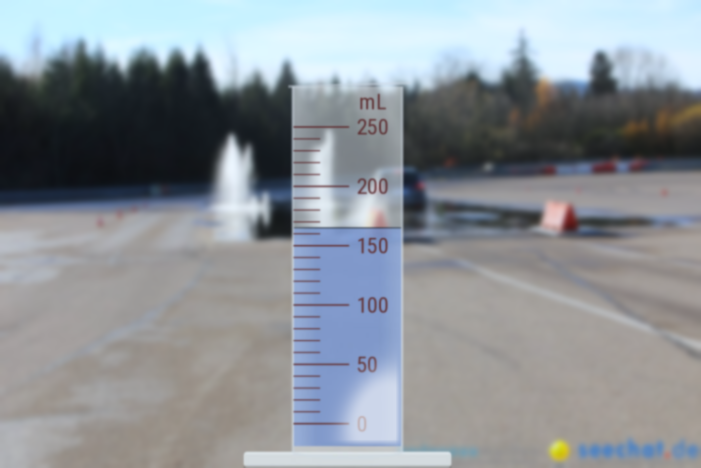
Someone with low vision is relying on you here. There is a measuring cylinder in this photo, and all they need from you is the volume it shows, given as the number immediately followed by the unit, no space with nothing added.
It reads 165mL
